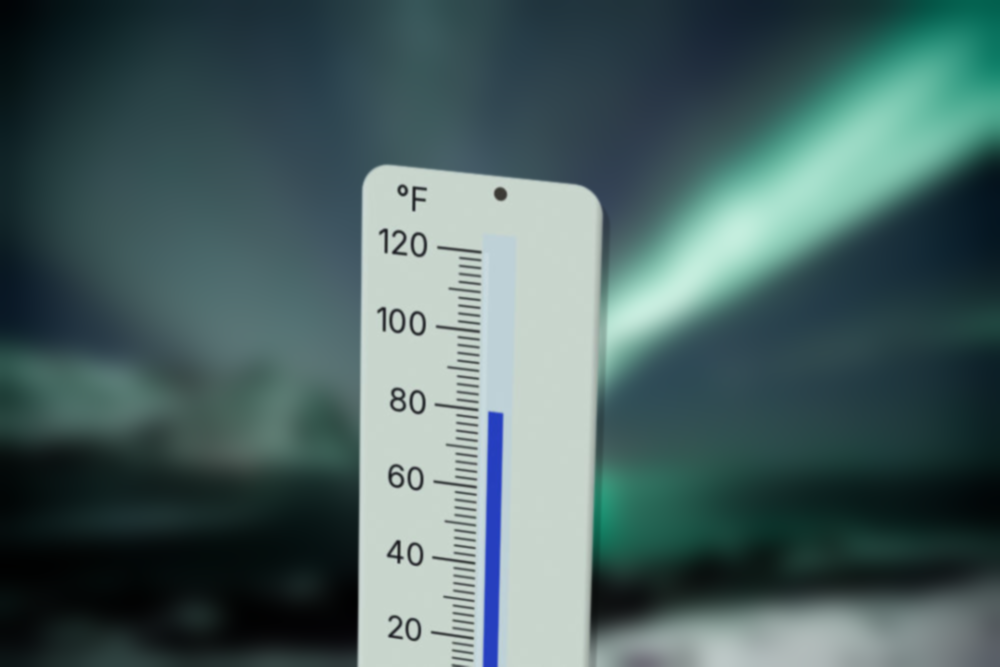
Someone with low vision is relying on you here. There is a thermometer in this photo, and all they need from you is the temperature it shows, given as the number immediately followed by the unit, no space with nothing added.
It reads 80°F
